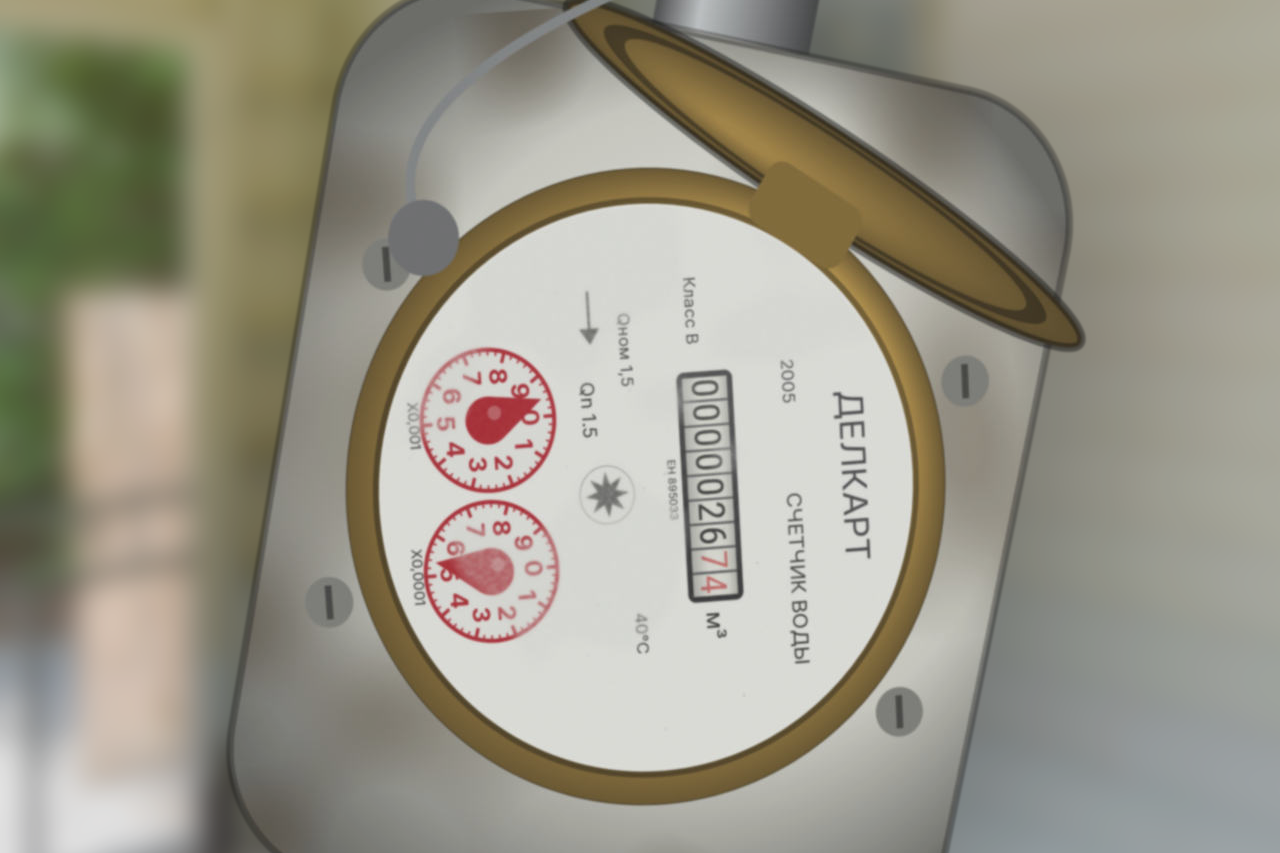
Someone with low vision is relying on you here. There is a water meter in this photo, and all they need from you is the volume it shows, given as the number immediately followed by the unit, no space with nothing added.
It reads 26.7395m³
